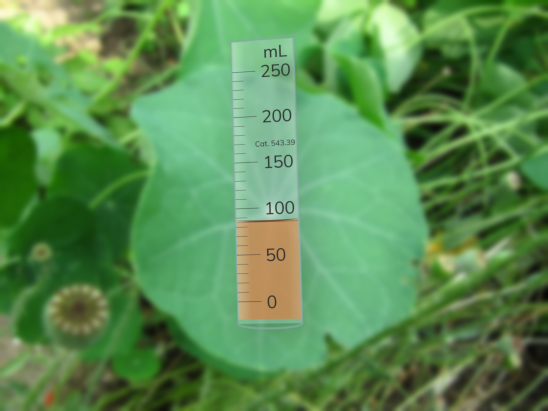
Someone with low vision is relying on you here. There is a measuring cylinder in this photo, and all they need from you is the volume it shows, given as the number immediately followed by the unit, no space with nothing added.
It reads 85mL
